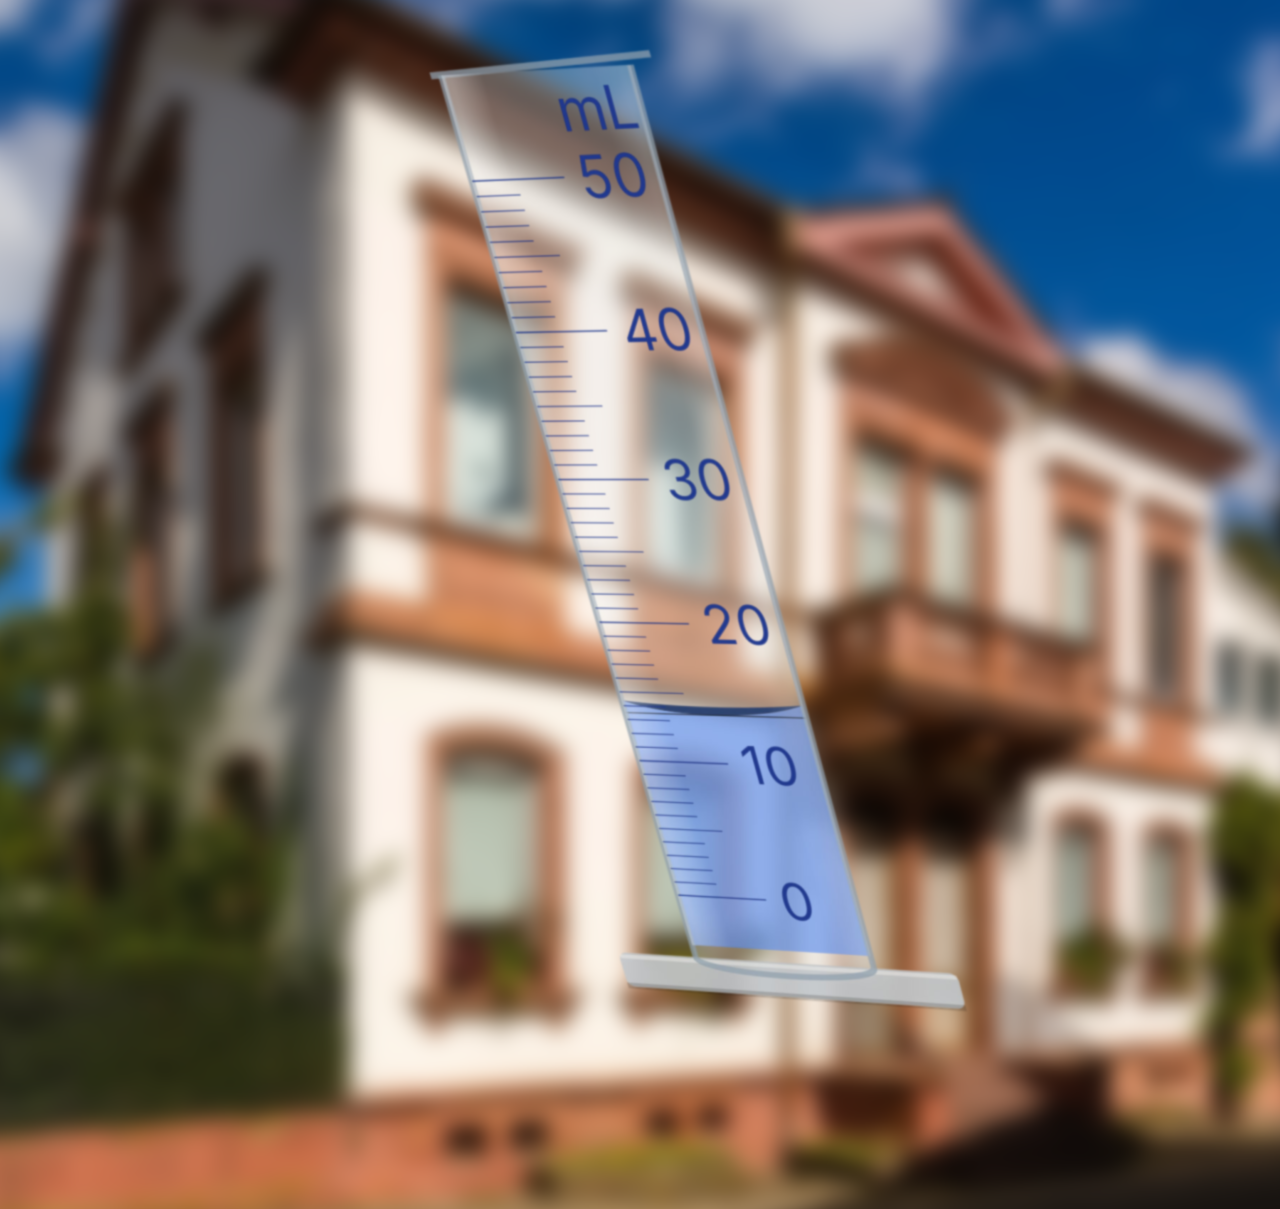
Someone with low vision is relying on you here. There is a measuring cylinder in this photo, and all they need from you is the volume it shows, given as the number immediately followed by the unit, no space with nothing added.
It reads 13.5mL
